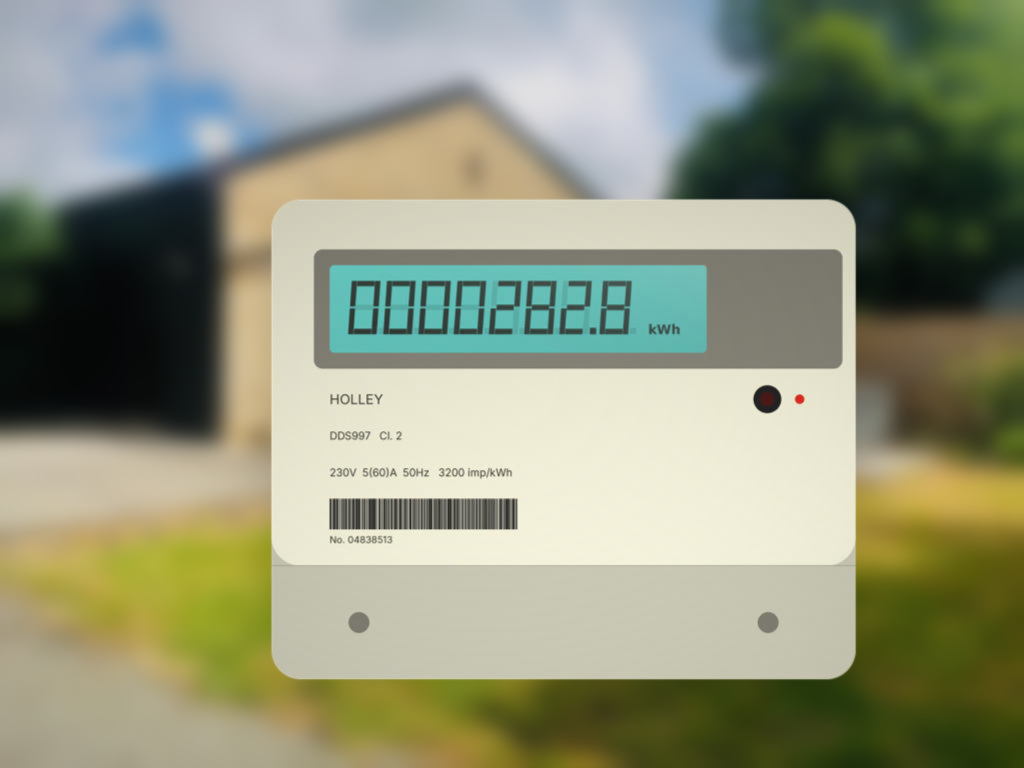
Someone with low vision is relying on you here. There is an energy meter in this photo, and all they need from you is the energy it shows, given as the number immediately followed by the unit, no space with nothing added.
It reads 282.8kWh
